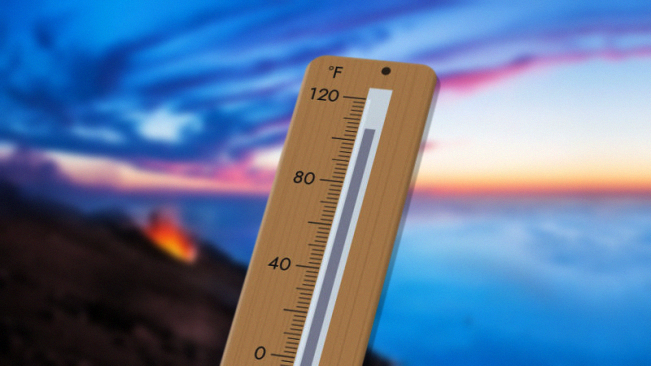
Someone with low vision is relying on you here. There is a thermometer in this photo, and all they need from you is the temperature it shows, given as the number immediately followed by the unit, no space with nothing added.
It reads 106°F
